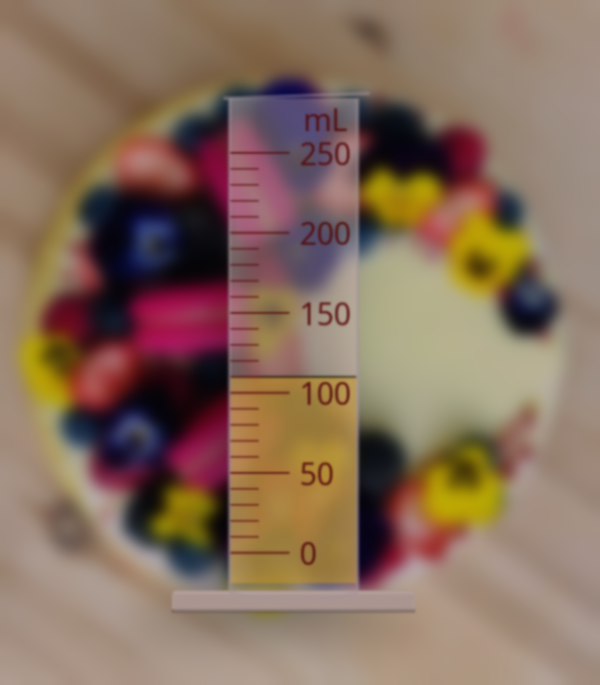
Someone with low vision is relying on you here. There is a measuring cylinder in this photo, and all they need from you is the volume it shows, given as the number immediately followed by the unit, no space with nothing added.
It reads 110mL
